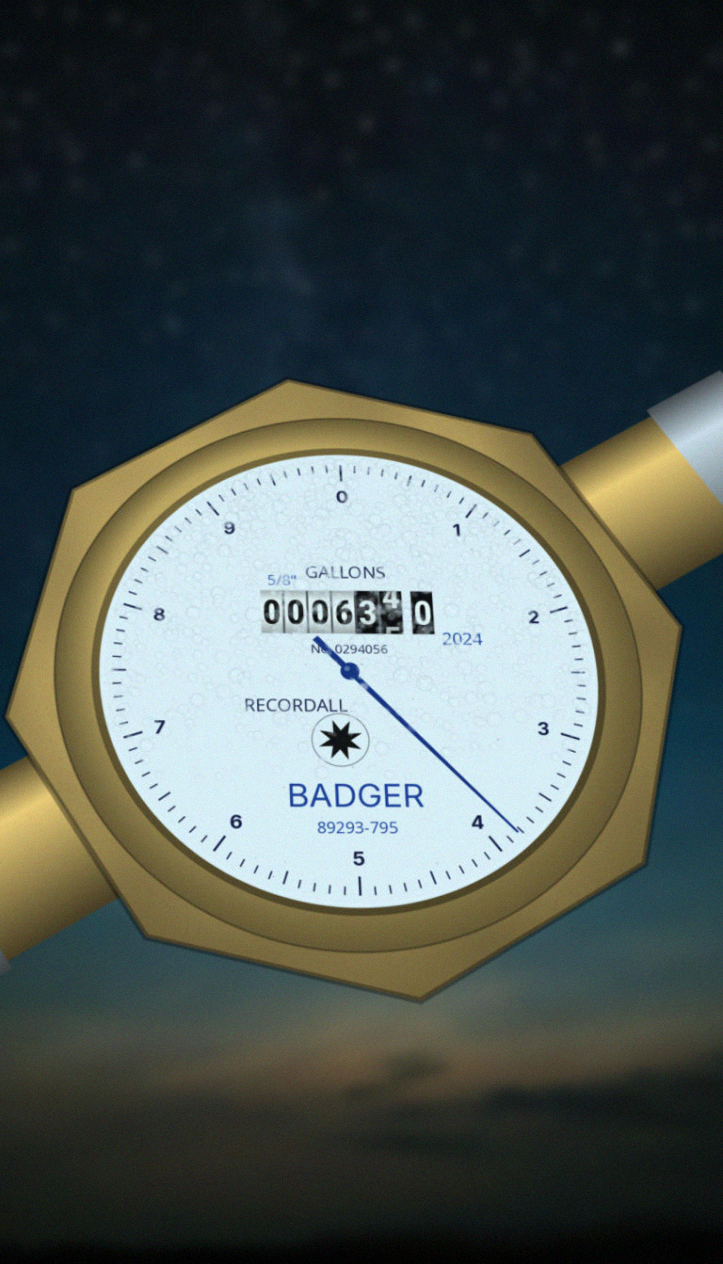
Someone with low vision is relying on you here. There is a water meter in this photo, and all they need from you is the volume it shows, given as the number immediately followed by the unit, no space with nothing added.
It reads 6343.8gal
